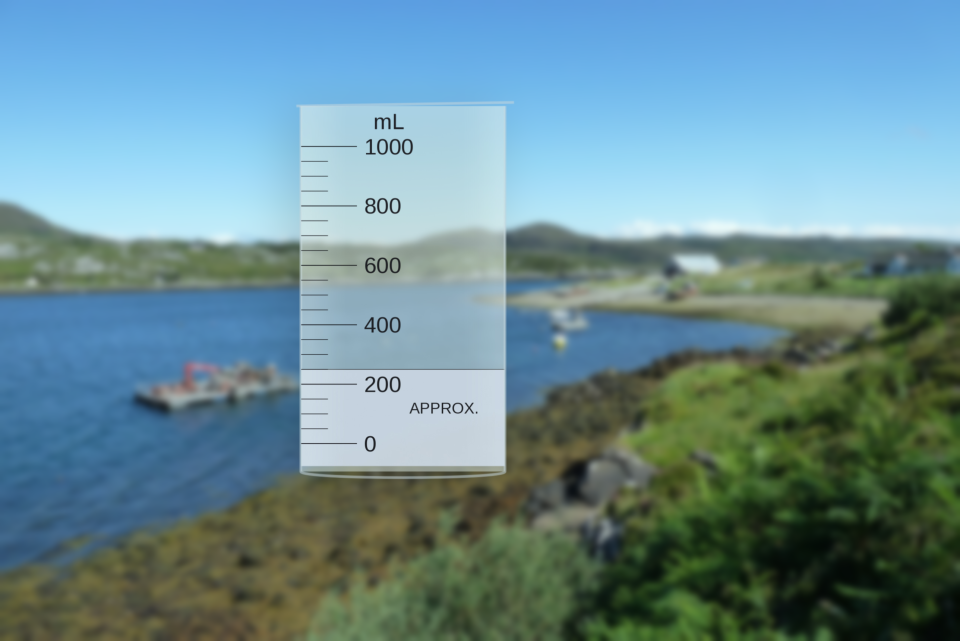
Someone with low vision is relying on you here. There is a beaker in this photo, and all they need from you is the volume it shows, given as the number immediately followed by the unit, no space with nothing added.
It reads 250mL
